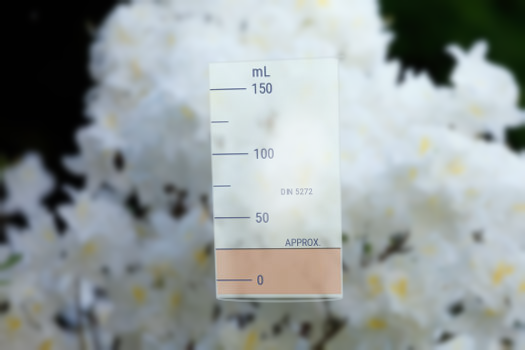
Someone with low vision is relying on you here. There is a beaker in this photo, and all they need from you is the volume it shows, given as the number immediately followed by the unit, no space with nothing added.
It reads 25mL
